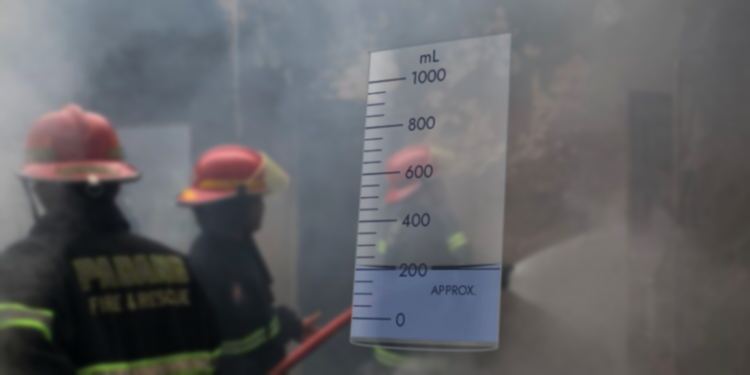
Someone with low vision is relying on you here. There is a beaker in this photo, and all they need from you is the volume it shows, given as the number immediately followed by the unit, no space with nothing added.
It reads 200mL
